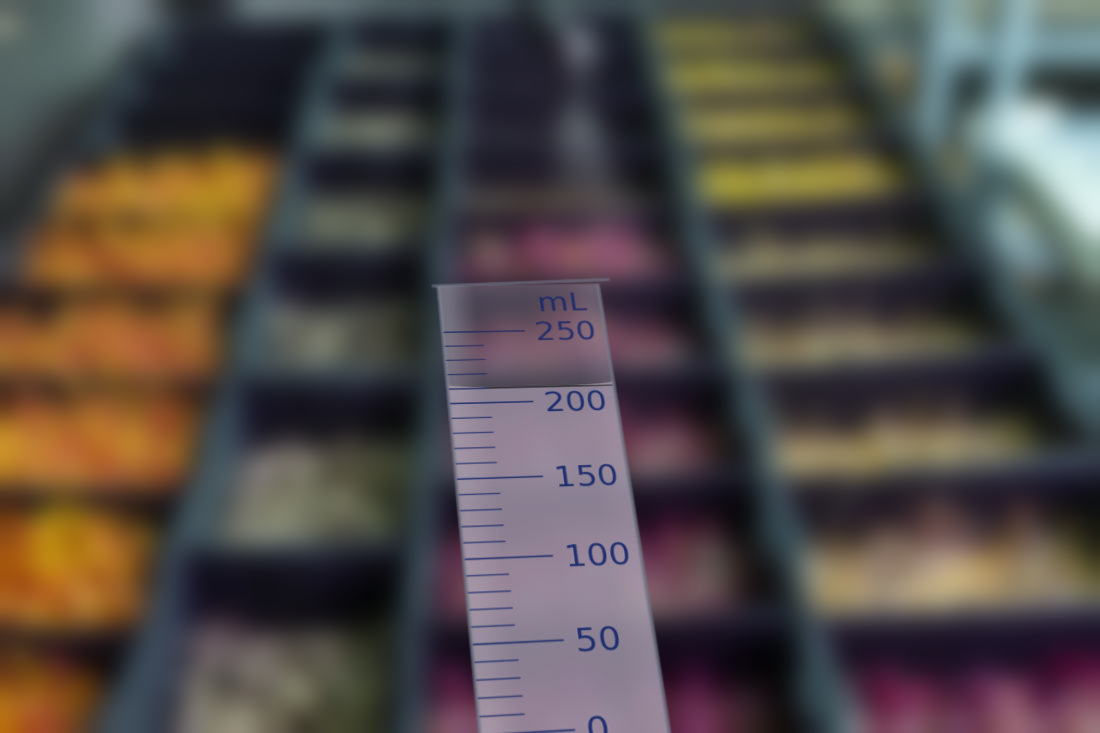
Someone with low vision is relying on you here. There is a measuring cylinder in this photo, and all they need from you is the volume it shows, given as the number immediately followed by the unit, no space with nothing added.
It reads 210mL
